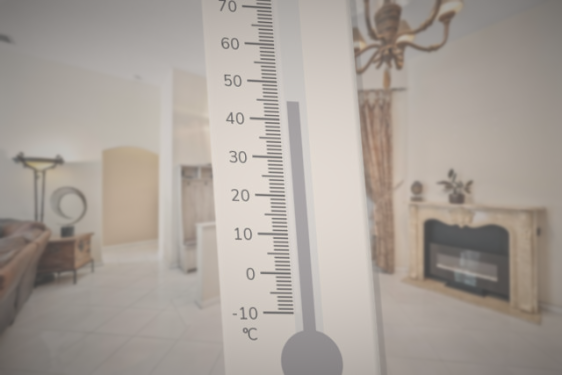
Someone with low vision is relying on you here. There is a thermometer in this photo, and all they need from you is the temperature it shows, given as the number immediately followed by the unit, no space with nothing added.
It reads 45°C
